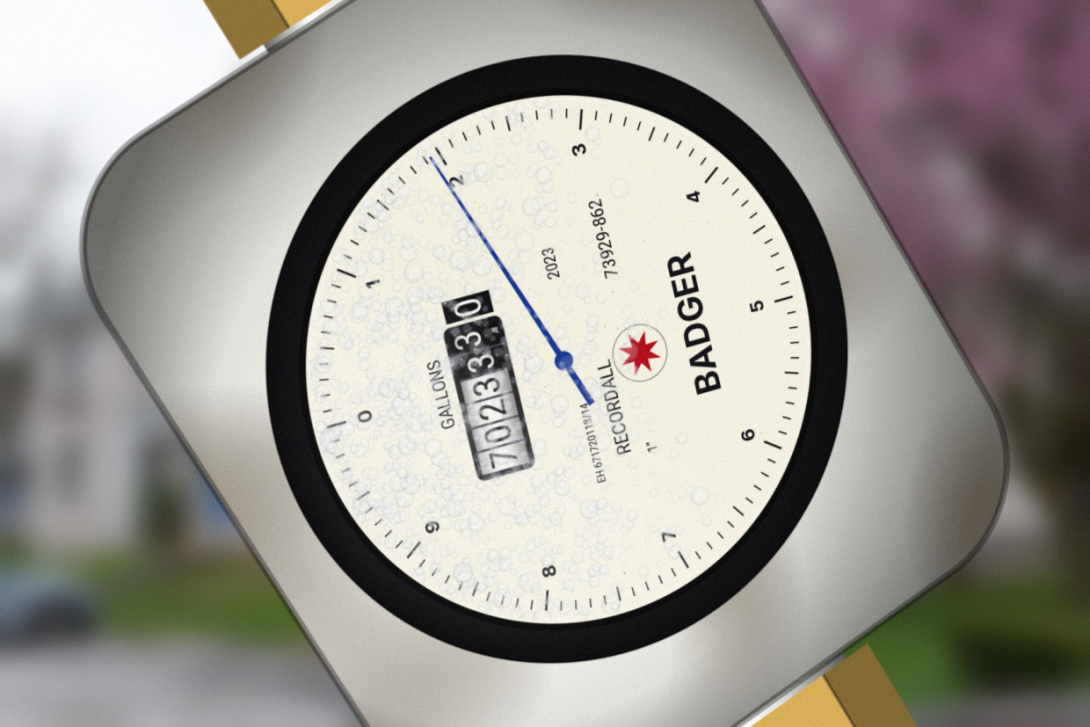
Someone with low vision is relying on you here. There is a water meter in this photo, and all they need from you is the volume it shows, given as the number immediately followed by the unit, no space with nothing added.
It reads 7023331.9gal
